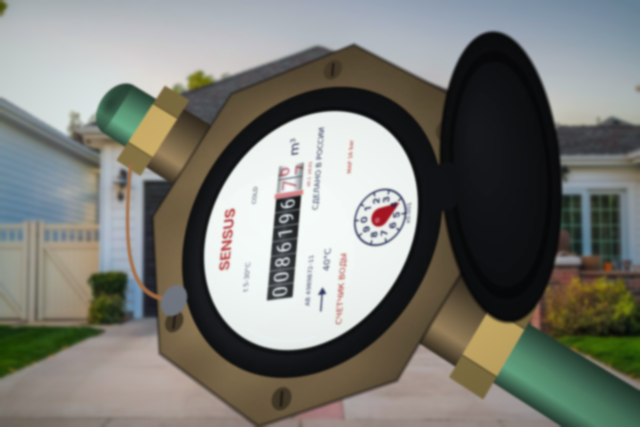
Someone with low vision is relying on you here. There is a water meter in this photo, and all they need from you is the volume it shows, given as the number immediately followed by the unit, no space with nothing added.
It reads 86196.764m³
